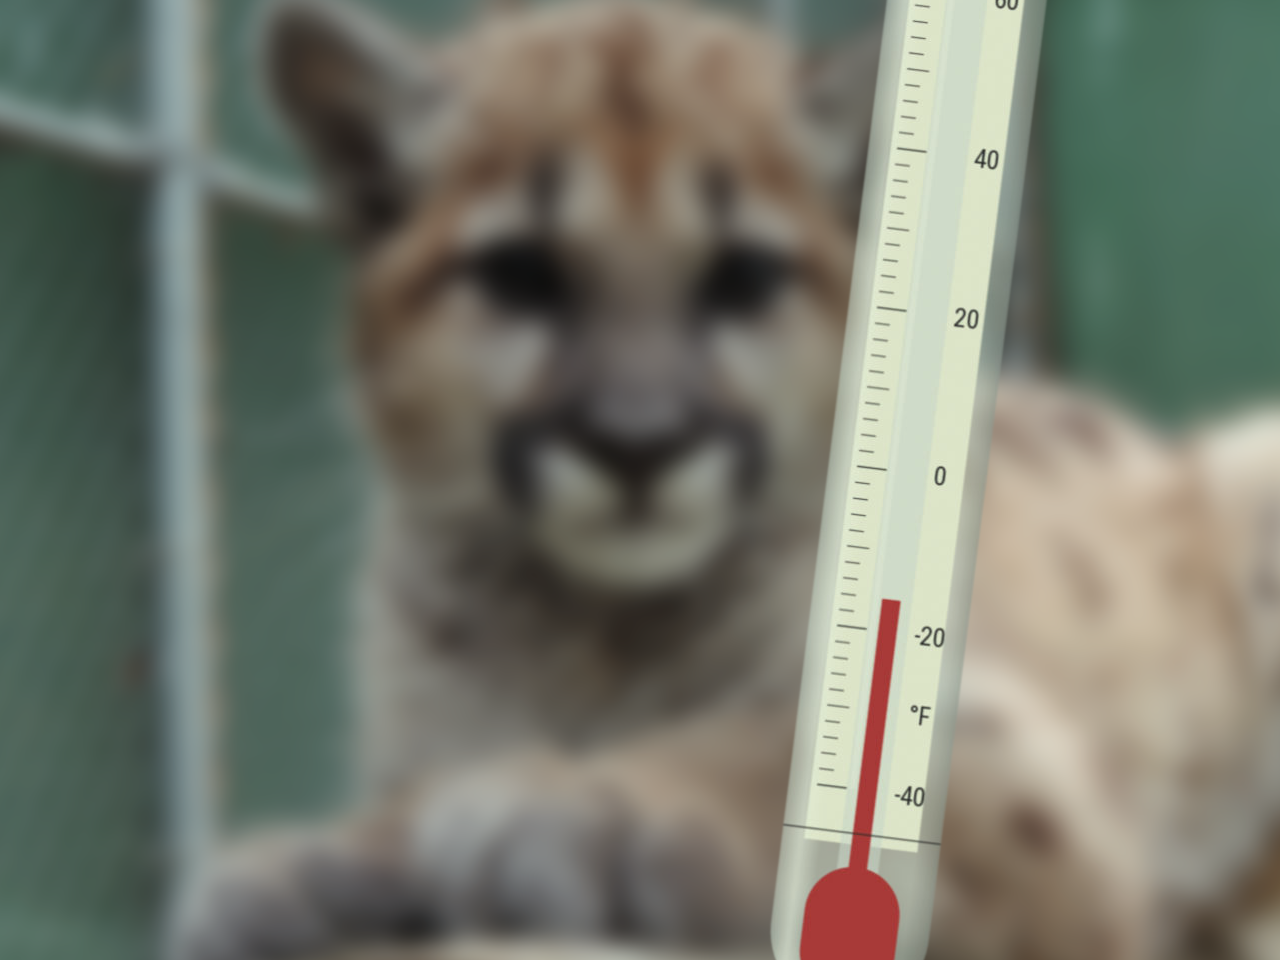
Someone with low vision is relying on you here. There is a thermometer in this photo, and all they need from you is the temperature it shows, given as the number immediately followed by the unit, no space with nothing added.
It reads -16°F
